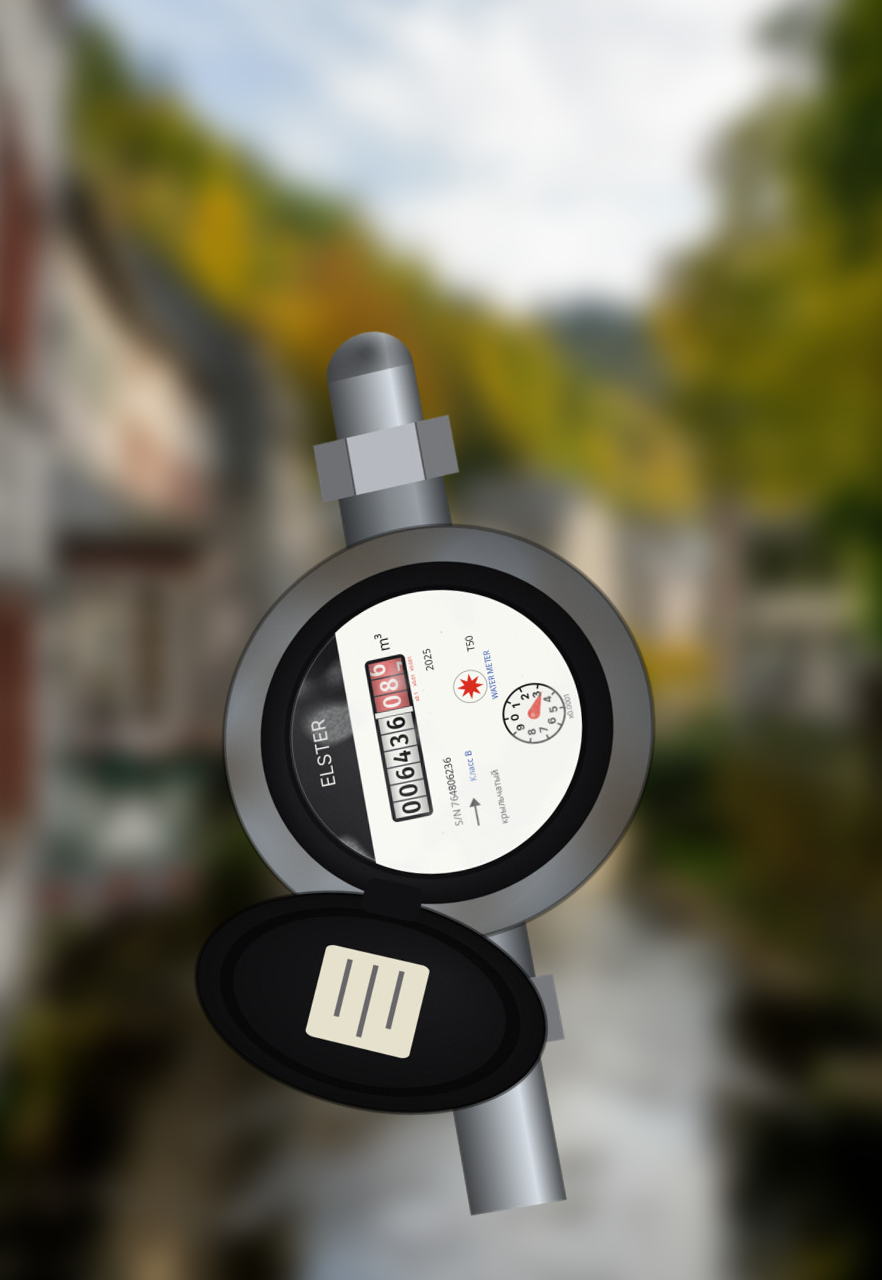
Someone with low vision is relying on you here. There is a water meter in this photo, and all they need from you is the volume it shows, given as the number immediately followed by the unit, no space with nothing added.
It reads 6436.0863m³
